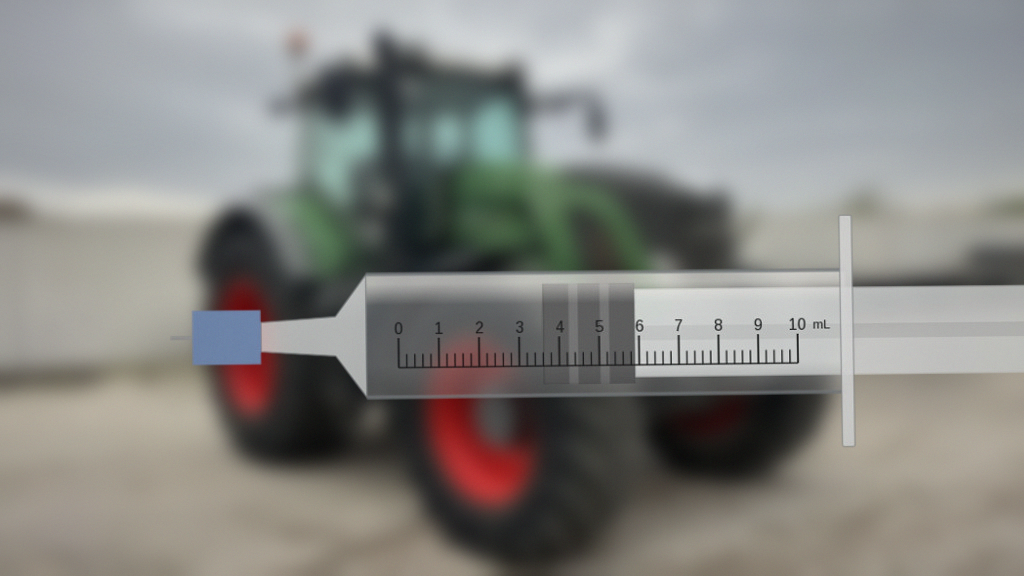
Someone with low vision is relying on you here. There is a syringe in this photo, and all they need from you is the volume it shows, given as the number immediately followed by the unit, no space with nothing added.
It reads 3.6mL
